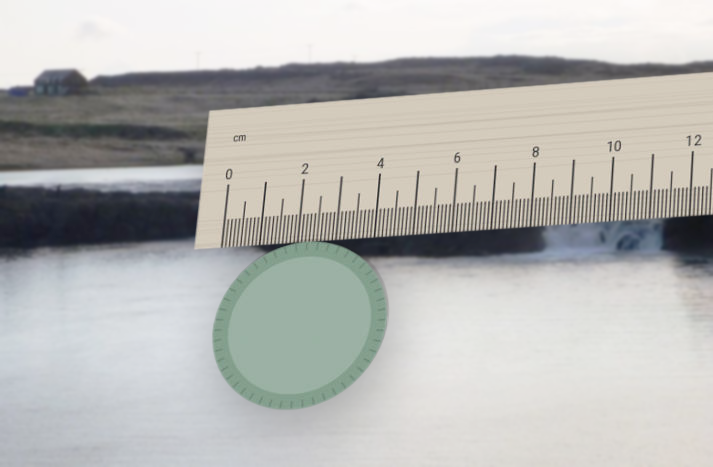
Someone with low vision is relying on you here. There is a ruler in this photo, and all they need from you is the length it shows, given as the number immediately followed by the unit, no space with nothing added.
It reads 4.5cm
